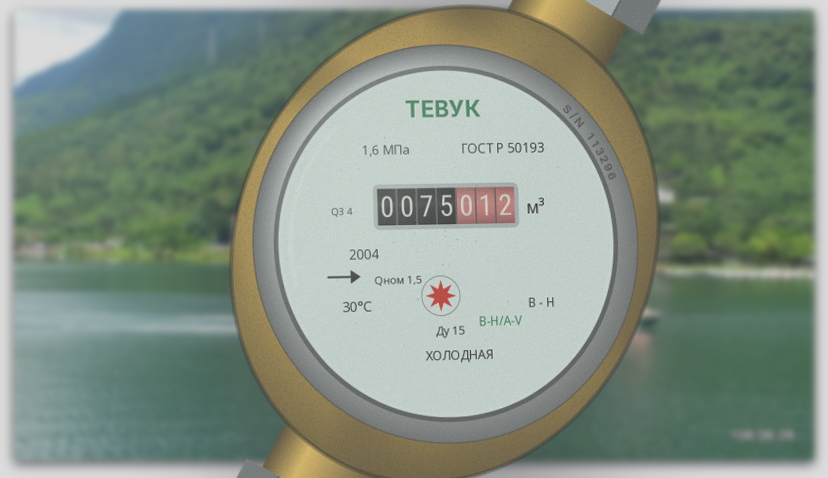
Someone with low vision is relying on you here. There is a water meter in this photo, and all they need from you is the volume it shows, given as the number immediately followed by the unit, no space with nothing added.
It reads 75.012m³
